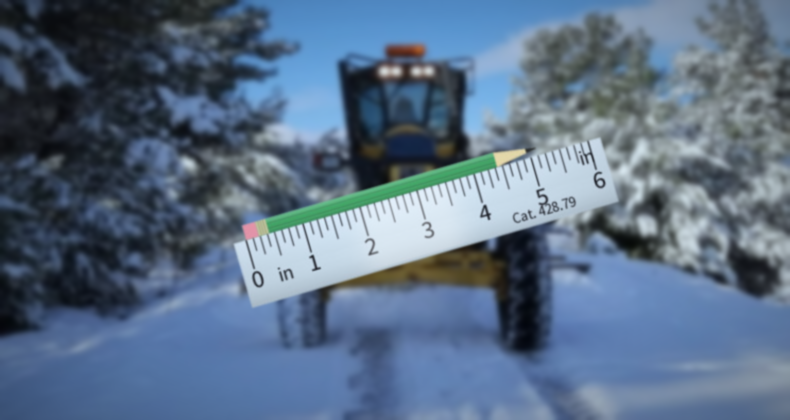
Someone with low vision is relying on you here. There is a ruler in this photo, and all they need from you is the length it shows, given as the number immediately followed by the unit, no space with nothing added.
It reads 5.125in
